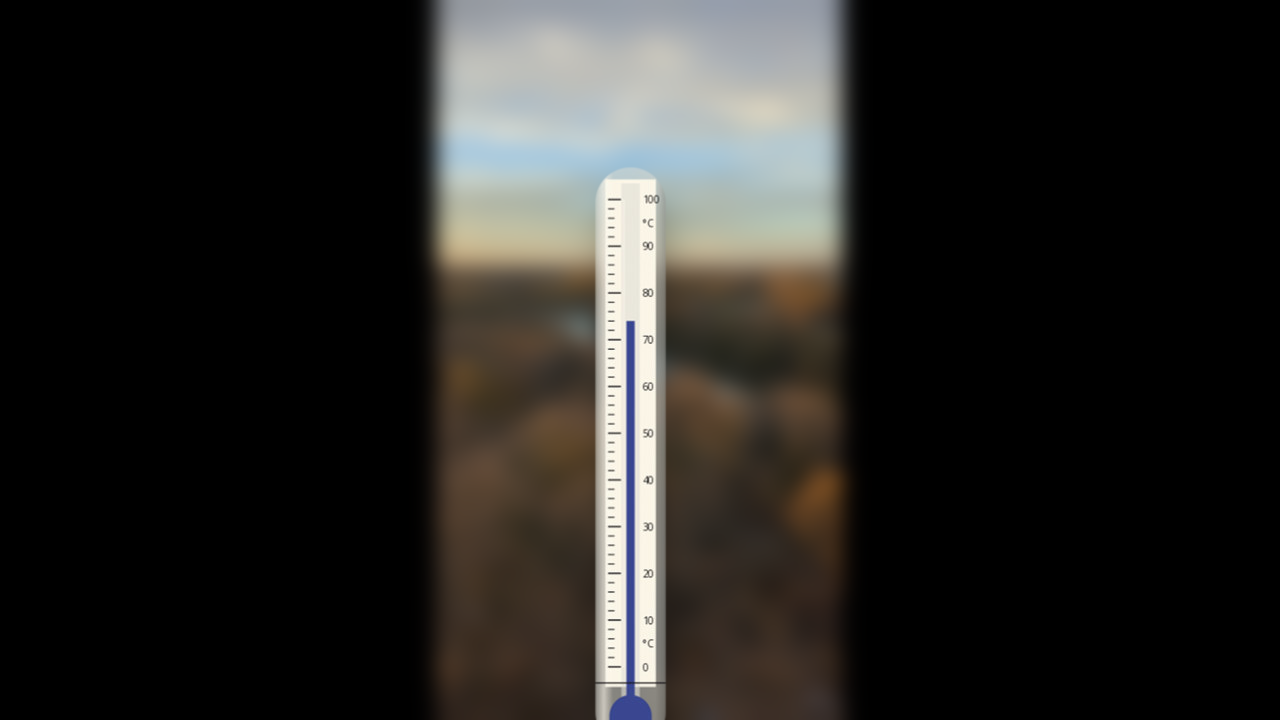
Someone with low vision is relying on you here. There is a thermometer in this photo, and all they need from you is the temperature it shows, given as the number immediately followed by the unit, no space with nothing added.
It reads 74°C
